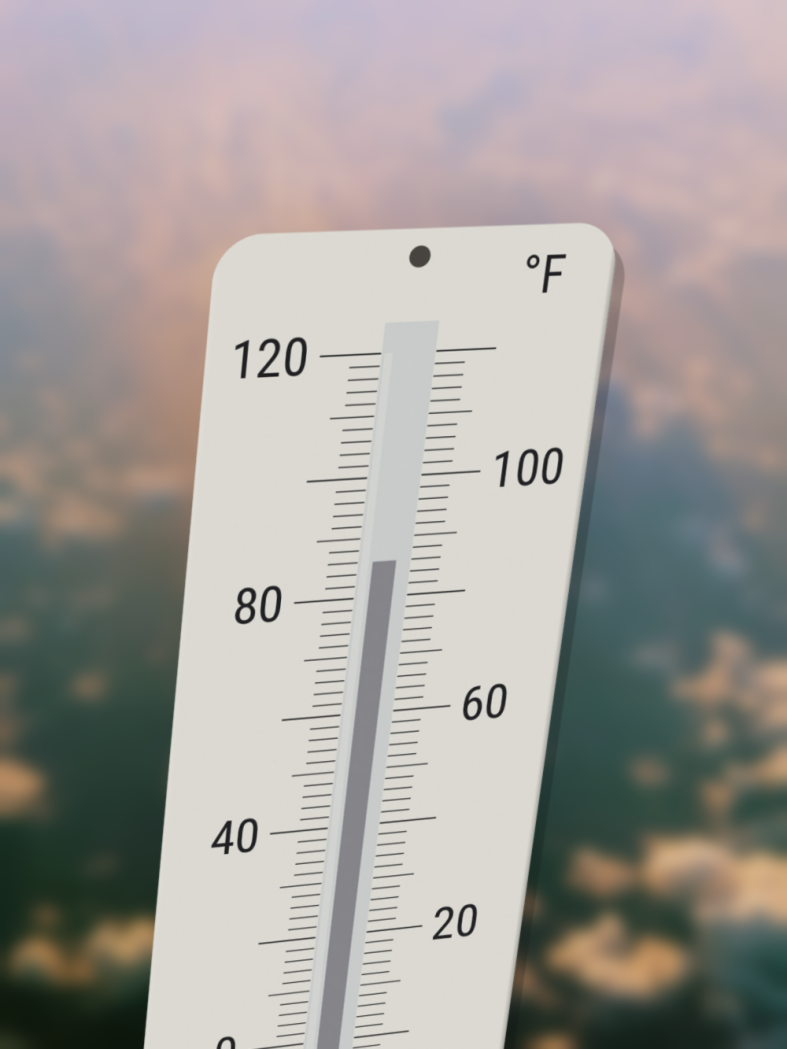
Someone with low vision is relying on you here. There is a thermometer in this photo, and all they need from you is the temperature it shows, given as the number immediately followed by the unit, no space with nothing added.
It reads 86°F
